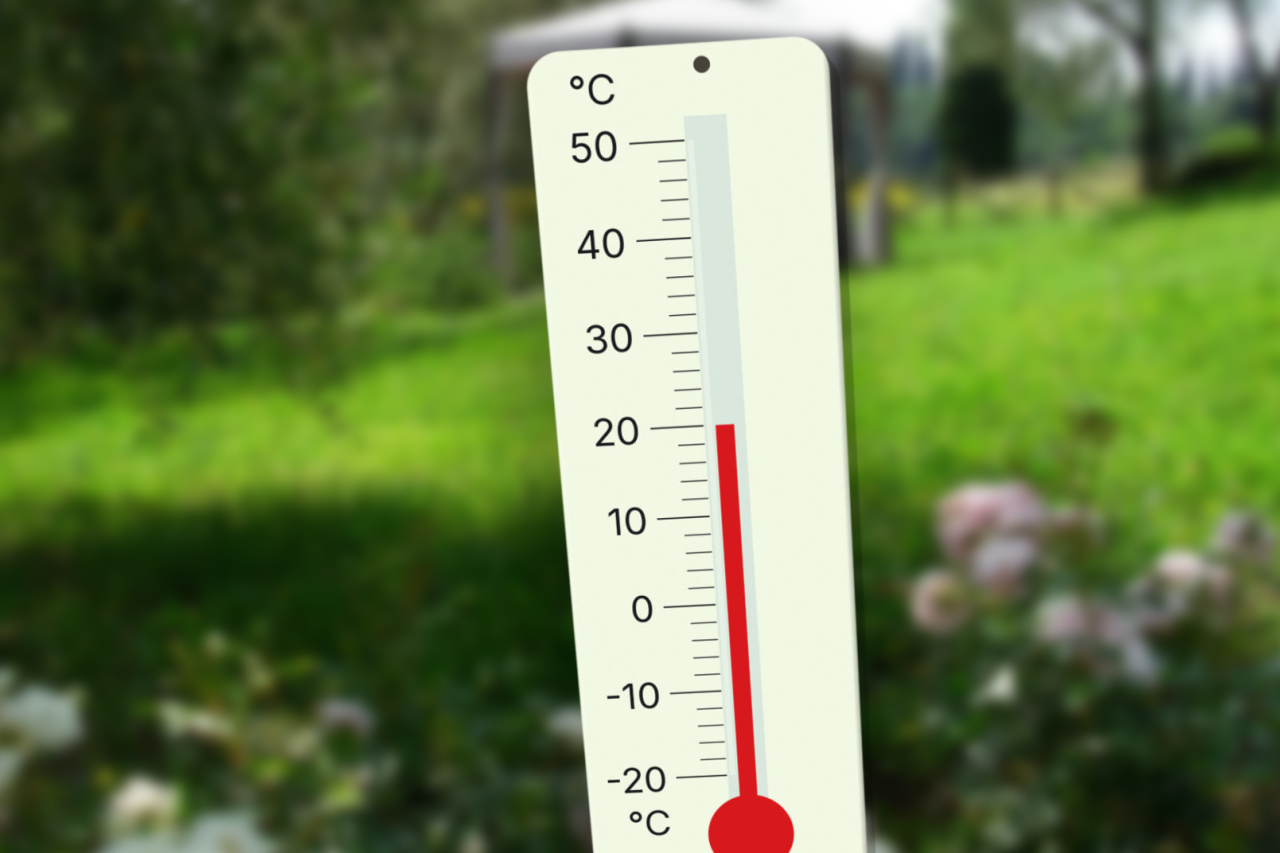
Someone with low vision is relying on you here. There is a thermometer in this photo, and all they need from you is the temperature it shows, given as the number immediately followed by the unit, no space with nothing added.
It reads 20°C
